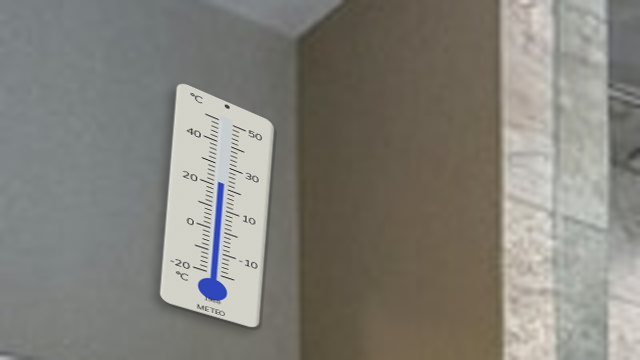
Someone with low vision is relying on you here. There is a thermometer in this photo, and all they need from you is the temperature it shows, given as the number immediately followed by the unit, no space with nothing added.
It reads 22°C
